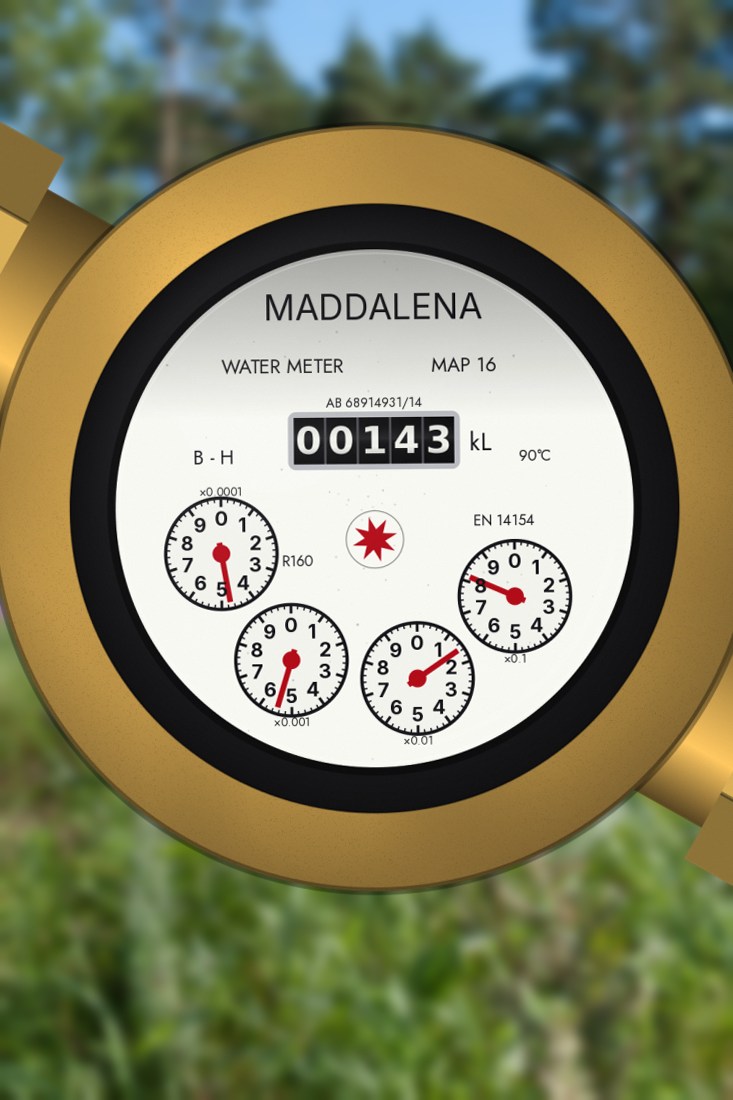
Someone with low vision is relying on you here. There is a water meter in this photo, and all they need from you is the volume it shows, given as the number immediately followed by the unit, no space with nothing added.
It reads 143.8154kL
